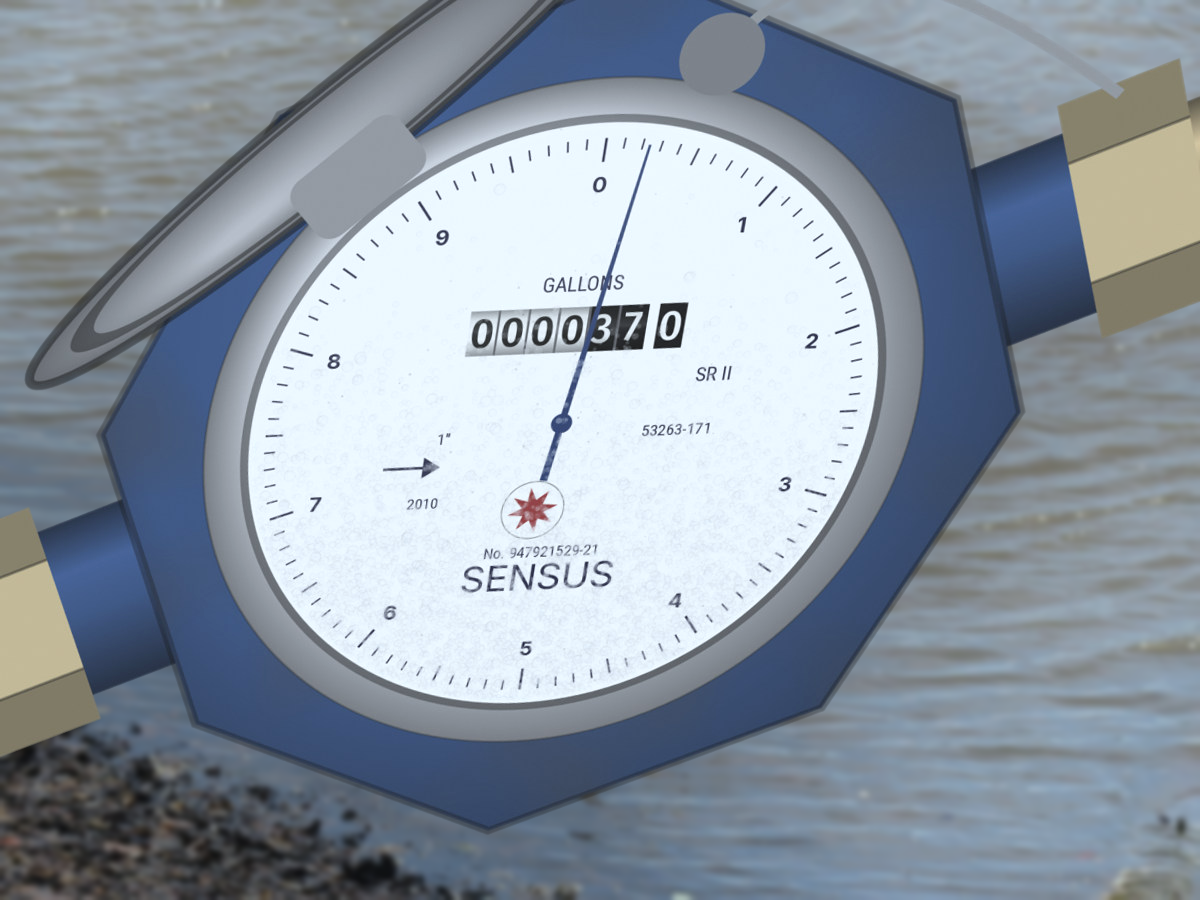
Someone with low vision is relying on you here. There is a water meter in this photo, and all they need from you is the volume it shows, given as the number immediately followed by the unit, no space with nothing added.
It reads 370.2gal
